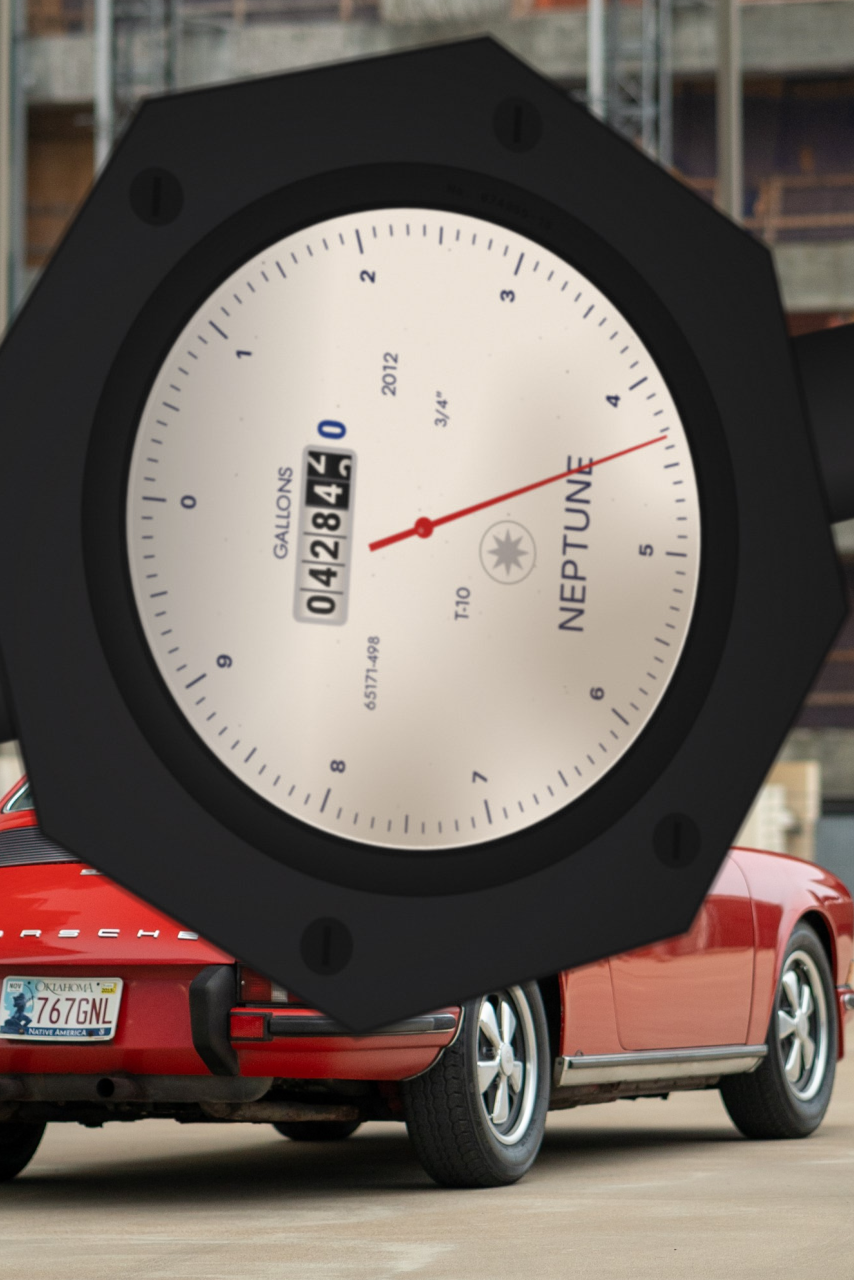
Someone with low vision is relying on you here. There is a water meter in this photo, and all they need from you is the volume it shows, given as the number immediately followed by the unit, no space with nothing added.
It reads 428424.3gal
